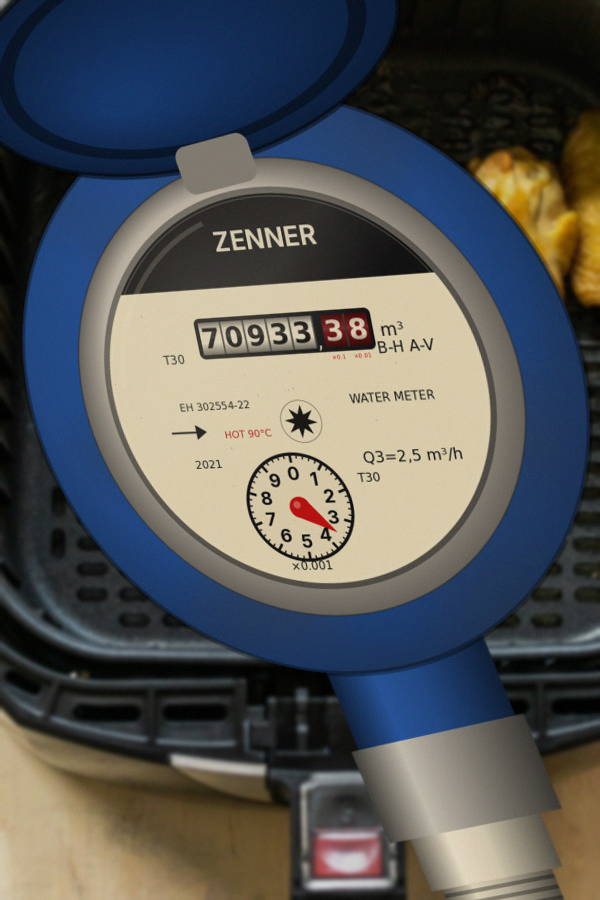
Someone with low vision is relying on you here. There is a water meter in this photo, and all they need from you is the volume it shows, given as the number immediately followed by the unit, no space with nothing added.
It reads 70933.383m³
